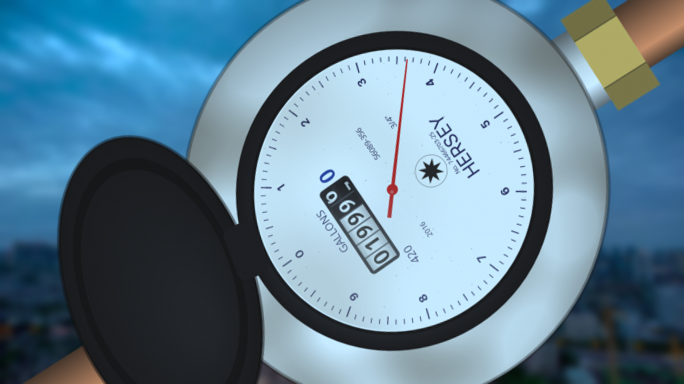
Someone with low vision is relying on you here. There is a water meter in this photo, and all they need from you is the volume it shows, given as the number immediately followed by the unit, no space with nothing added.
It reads 199963.6gal
